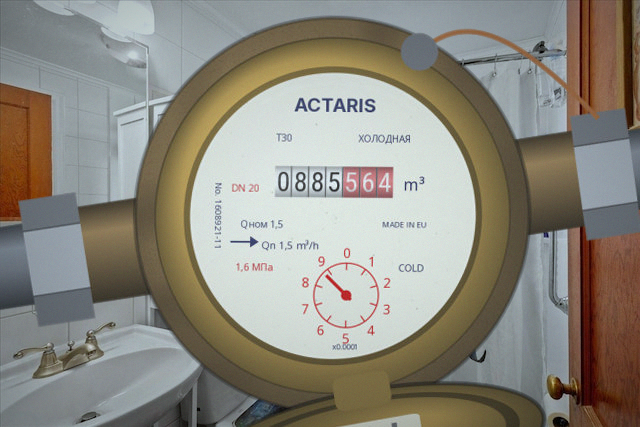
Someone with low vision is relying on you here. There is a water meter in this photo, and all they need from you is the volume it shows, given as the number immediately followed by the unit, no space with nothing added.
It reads 885.5648m³
